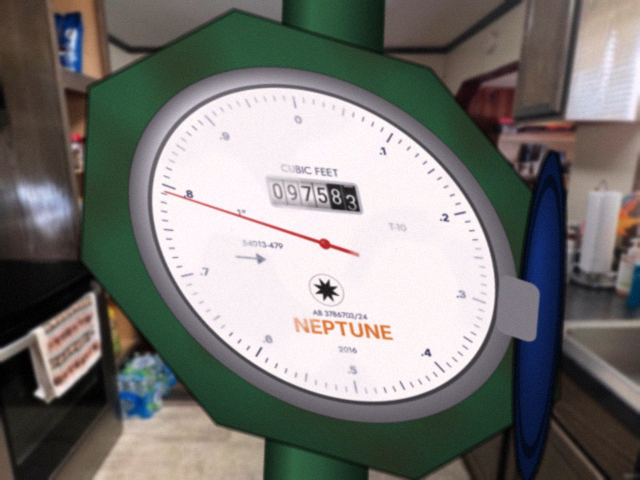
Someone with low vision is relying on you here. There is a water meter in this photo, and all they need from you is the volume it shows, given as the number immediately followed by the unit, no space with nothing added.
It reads 97582.79ft³
